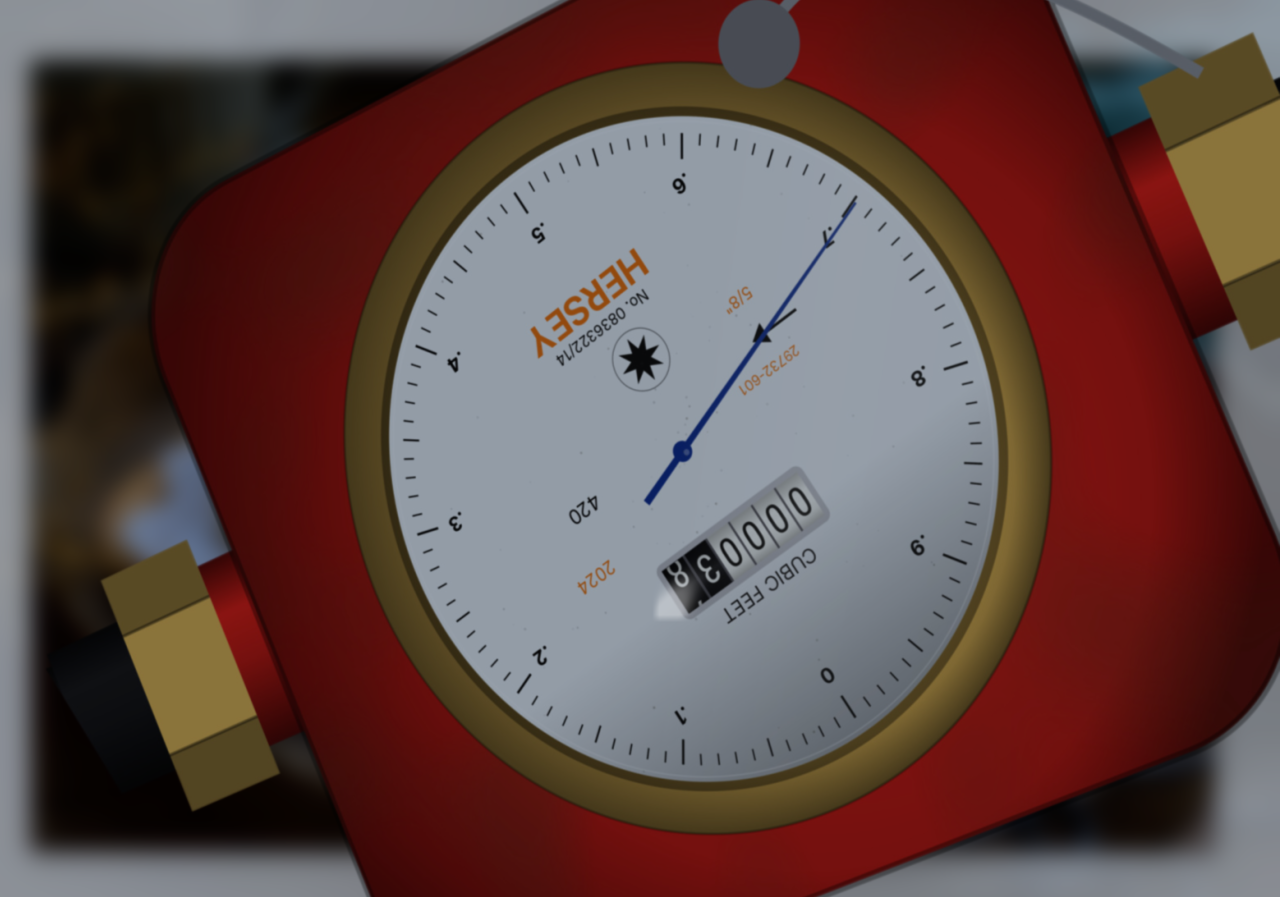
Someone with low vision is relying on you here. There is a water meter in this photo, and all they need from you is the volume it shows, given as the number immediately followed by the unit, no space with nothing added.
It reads 37.70ft³
